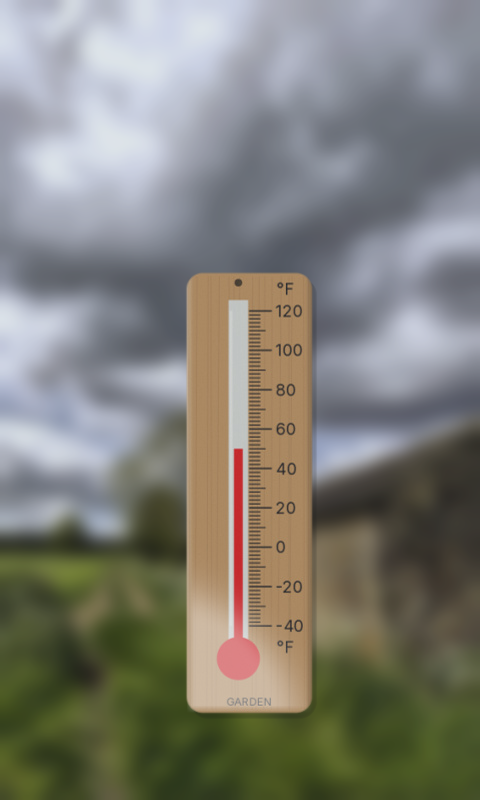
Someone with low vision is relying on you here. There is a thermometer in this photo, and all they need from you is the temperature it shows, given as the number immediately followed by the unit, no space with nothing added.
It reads 50°F
